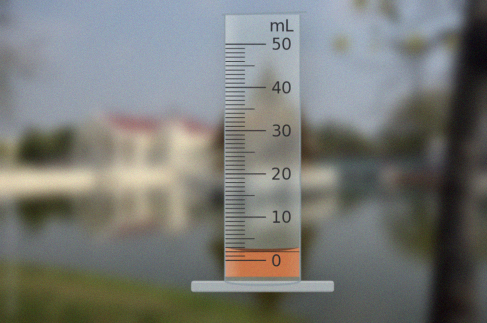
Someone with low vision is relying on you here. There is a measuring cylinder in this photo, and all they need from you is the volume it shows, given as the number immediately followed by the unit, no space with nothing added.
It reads 2mL
